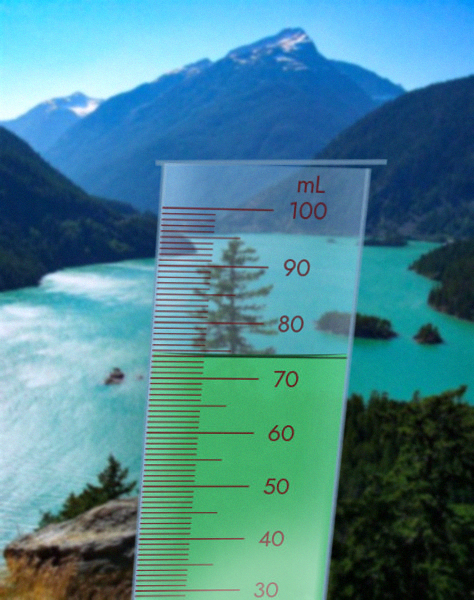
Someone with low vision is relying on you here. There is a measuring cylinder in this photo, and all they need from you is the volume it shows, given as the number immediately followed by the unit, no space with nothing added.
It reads 74mL
